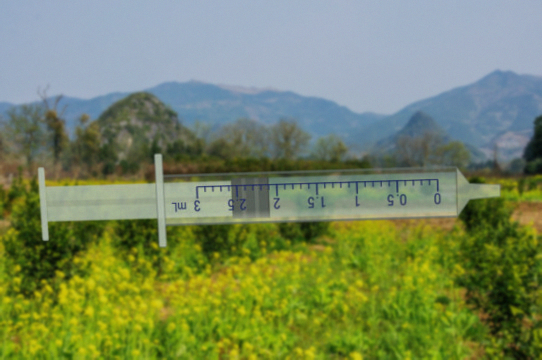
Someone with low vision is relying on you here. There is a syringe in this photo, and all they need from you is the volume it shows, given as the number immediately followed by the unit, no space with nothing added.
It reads 2.1mL
